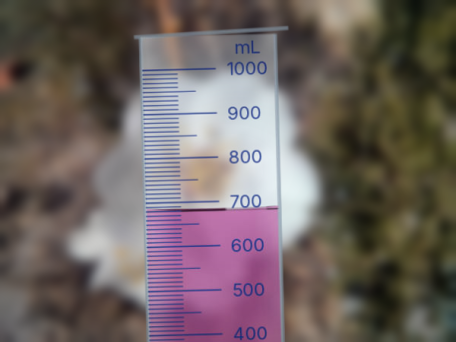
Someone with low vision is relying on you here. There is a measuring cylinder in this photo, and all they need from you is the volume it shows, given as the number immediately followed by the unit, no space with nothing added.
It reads 680mL
